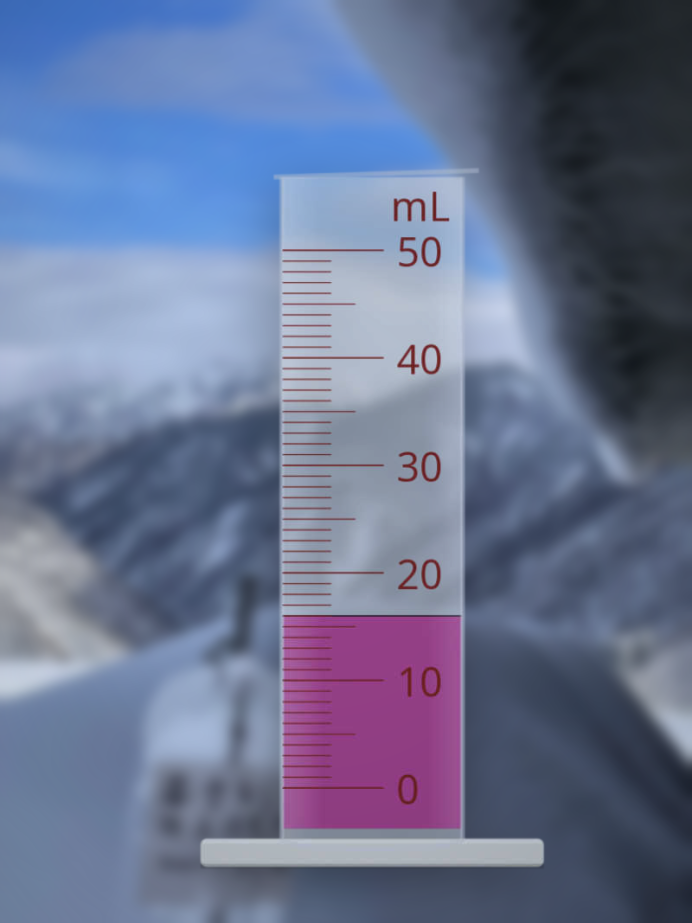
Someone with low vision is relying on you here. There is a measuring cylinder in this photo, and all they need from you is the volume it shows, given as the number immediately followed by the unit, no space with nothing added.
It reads 16mL
